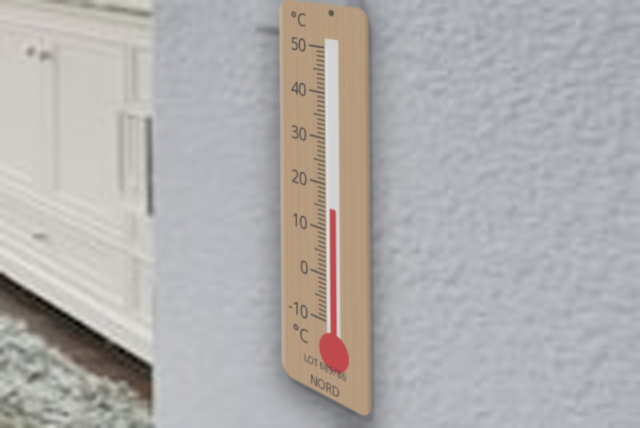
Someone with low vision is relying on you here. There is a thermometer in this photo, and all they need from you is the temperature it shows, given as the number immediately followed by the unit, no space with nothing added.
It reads 15°C
